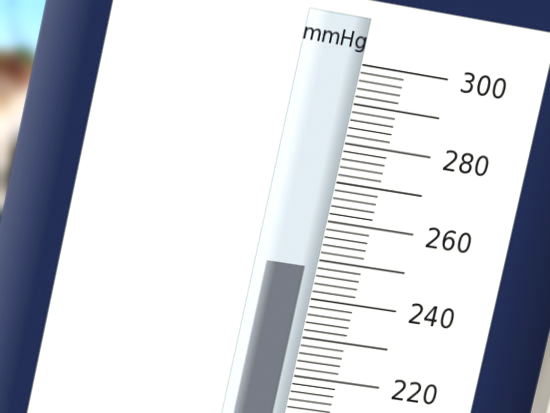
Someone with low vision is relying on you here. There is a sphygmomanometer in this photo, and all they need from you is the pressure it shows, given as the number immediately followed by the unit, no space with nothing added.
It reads 248mmHg
